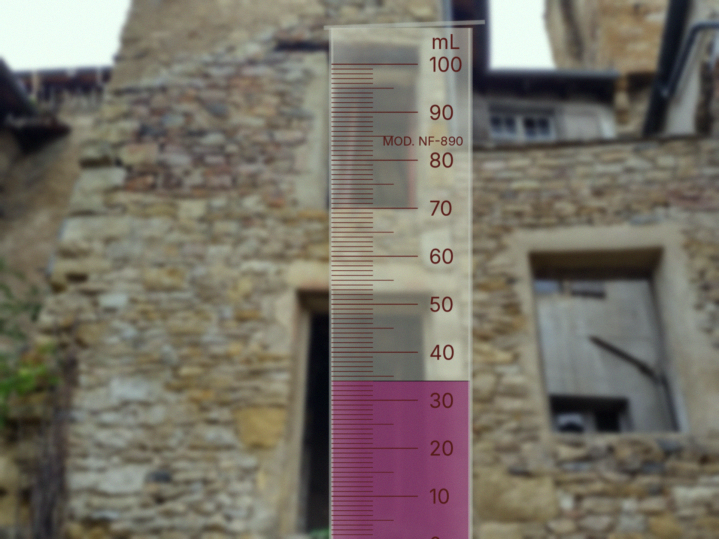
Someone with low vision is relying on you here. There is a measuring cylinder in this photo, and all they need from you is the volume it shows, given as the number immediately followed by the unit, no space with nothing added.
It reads 34mL
